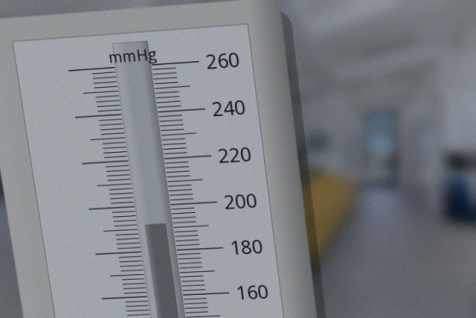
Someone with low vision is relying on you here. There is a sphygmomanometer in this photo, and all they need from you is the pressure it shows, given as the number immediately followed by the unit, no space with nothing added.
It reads 192mmHg
